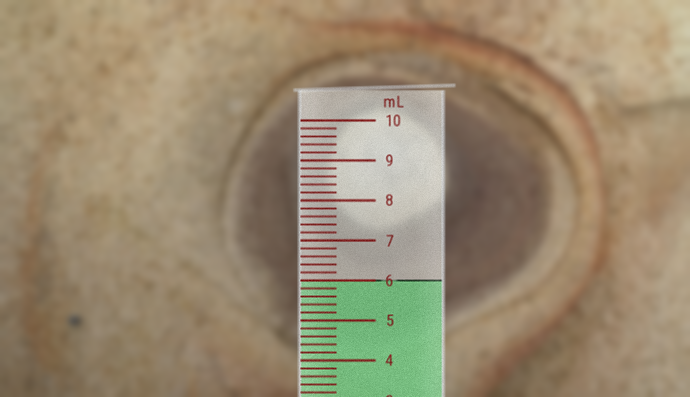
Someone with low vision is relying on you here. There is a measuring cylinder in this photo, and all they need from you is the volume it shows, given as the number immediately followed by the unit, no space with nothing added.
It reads 6mL
